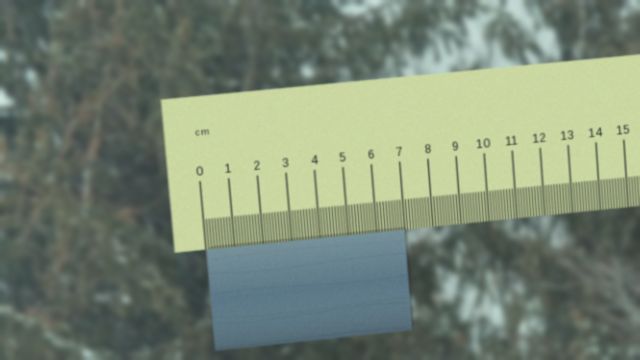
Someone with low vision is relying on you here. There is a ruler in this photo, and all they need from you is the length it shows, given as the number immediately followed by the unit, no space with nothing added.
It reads 7cm
